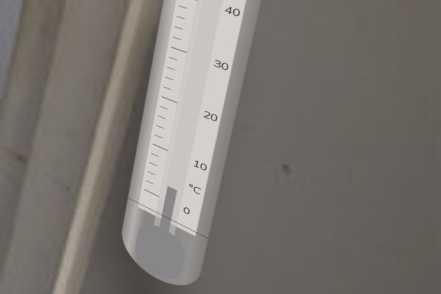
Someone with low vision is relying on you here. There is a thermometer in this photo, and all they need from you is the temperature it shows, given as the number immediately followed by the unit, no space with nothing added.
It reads 3°C
